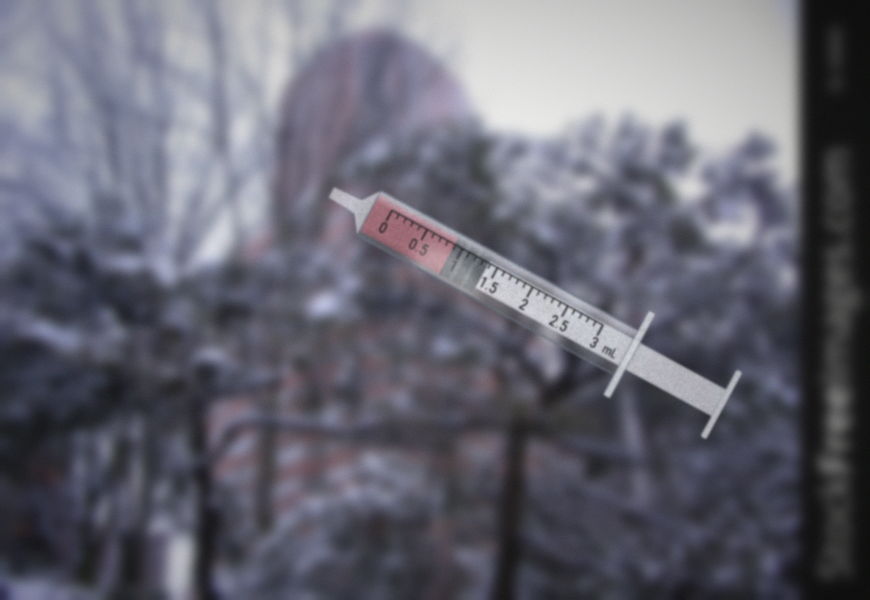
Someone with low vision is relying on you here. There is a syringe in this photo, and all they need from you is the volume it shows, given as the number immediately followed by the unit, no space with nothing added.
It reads 0.9mL
